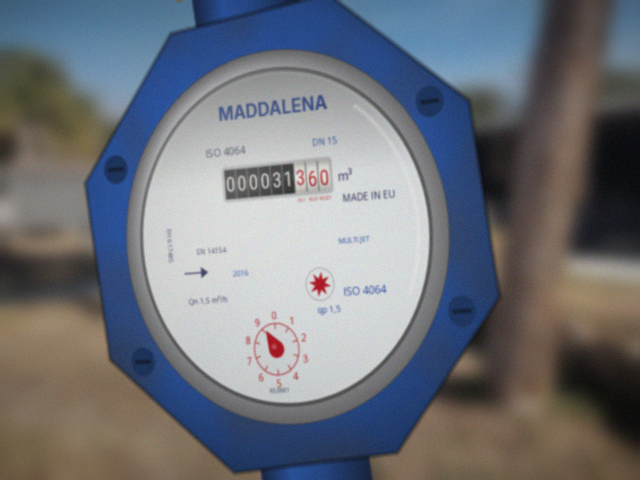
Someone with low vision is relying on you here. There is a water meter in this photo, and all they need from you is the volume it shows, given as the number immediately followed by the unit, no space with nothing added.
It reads 31.3599m³
